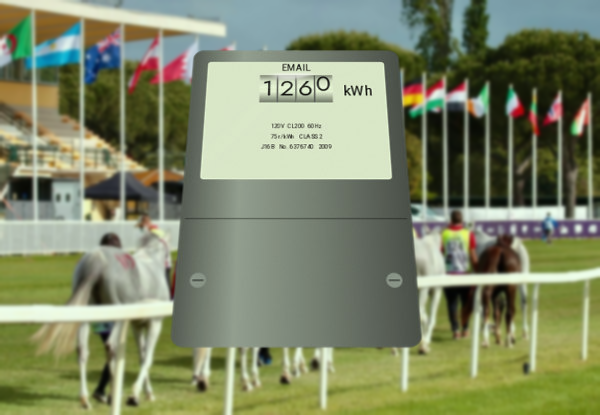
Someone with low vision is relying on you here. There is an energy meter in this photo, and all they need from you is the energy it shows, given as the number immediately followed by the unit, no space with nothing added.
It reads 1260kWh
